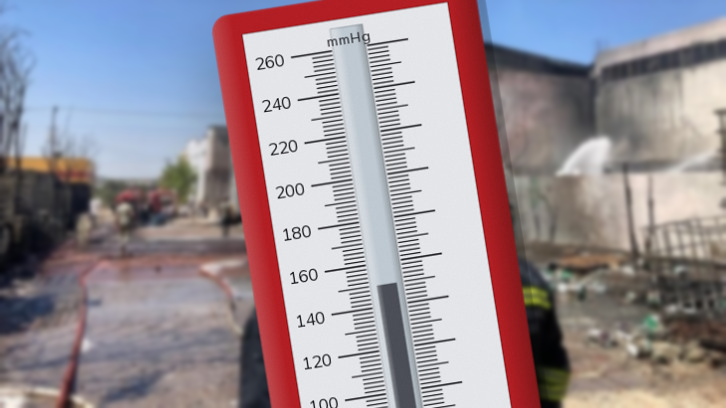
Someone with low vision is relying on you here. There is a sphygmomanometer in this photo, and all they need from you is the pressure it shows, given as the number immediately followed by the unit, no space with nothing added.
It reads 150mmHg
